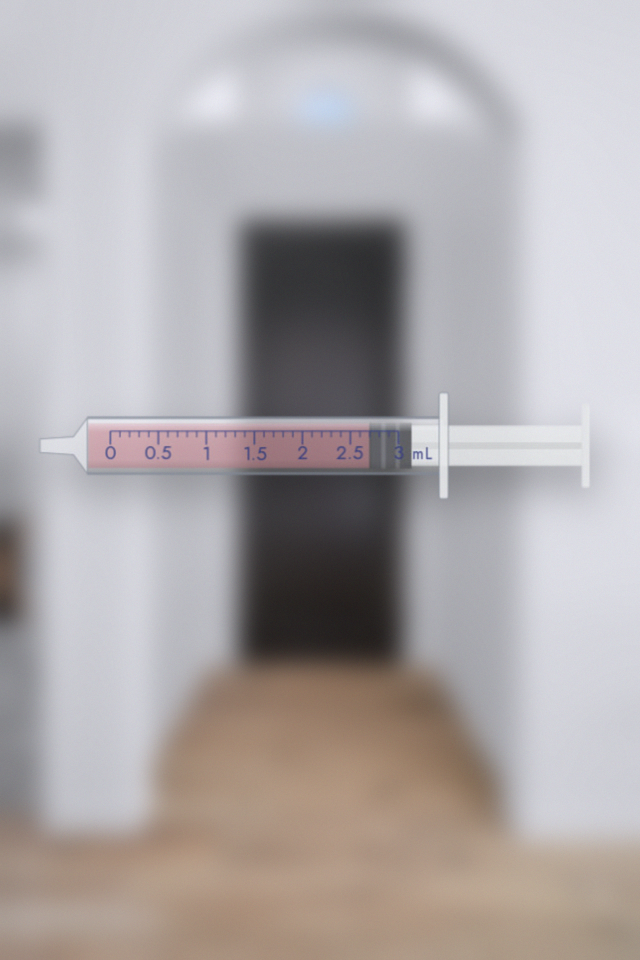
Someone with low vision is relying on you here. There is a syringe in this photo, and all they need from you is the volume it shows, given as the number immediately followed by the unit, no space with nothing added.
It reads 2.7mL
